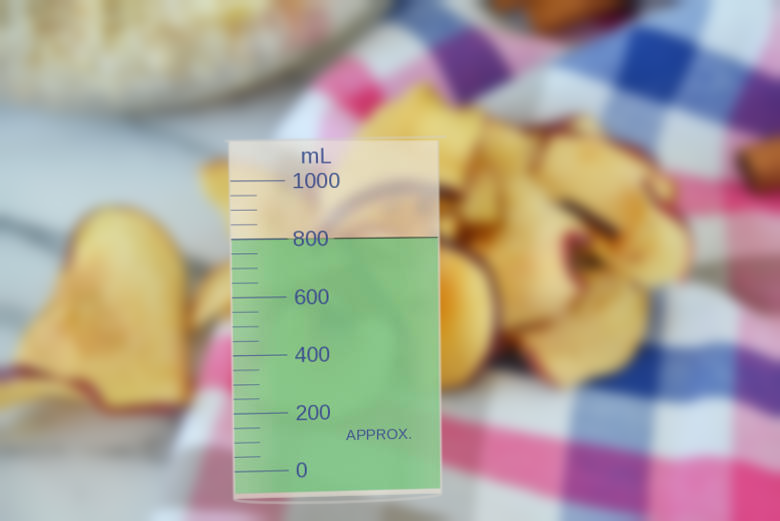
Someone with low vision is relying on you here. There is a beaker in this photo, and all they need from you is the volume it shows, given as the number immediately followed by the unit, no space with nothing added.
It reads 800mL
